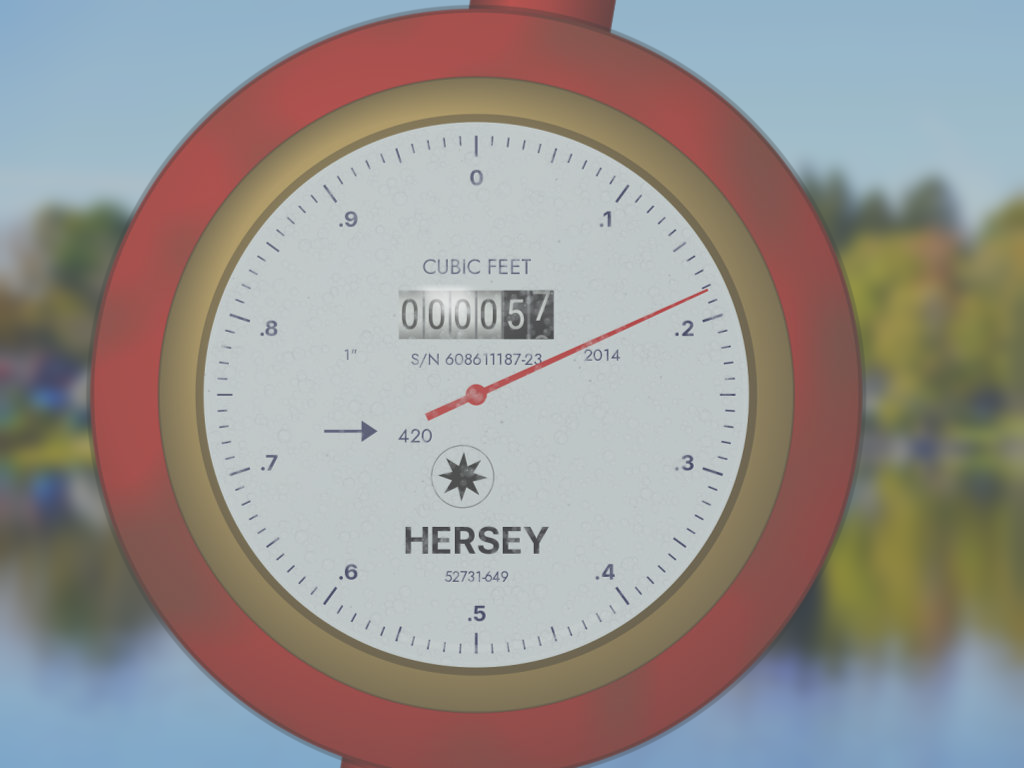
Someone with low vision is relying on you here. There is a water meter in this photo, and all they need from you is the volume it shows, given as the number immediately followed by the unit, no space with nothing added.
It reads 57.18ft³
